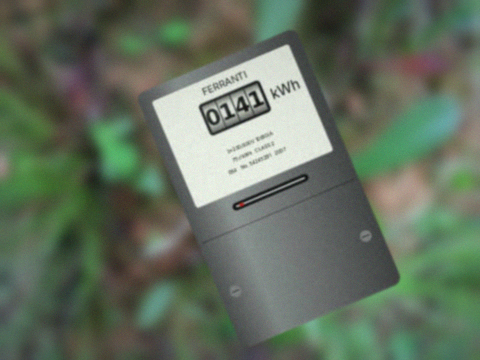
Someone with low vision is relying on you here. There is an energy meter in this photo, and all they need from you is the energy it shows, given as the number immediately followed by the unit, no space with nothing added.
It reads 141kWh
